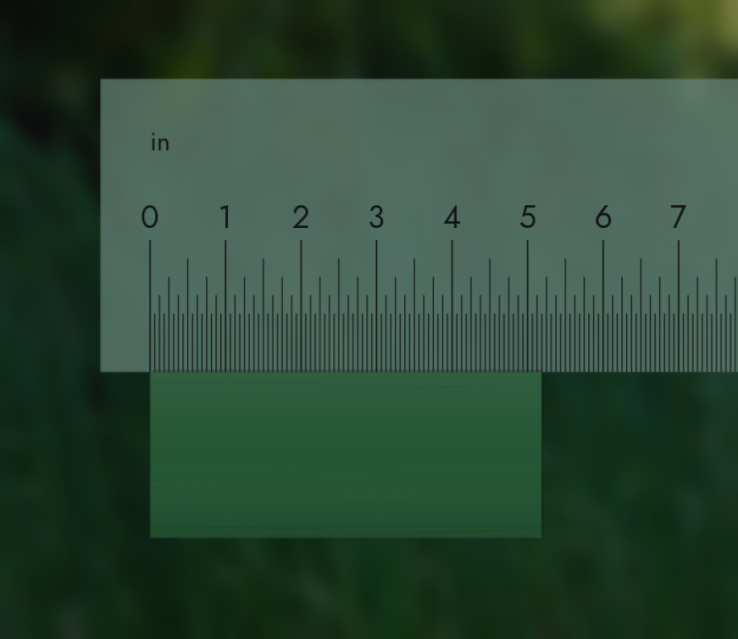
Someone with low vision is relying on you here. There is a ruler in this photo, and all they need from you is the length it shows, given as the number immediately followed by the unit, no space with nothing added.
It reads 5.1875in
